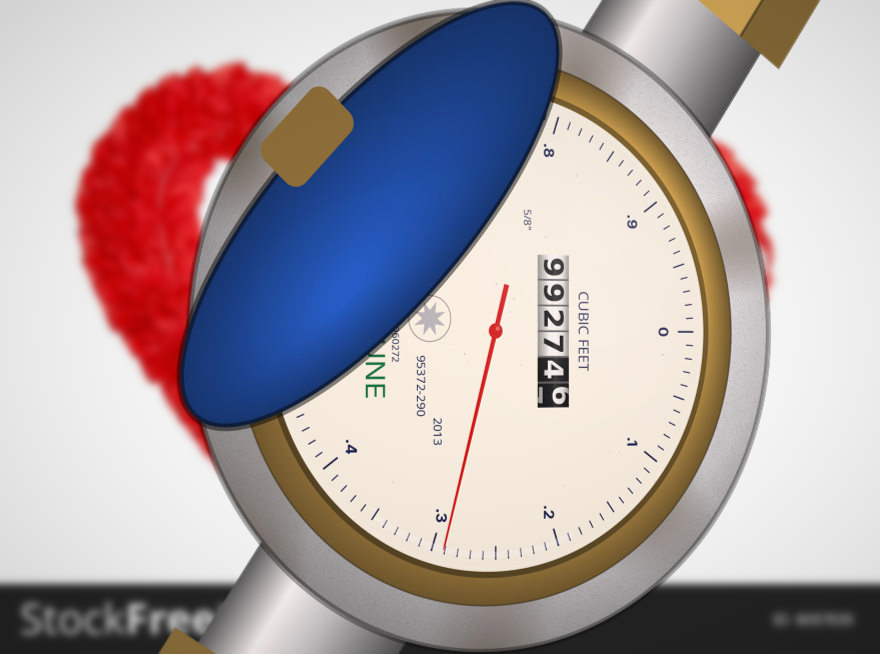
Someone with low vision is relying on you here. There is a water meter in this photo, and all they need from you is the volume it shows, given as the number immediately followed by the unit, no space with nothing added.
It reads 992746.29ft³
